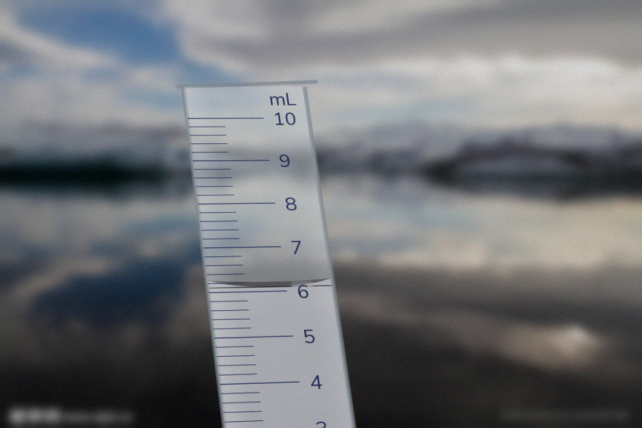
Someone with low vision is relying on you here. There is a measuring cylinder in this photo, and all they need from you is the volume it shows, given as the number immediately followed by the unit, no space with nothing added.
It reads 6.1mL
